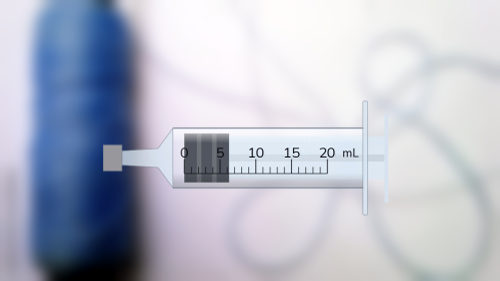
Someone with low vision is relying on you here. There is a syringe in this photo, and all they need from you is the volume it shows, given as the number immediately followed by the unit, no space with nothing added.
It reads 0mL
